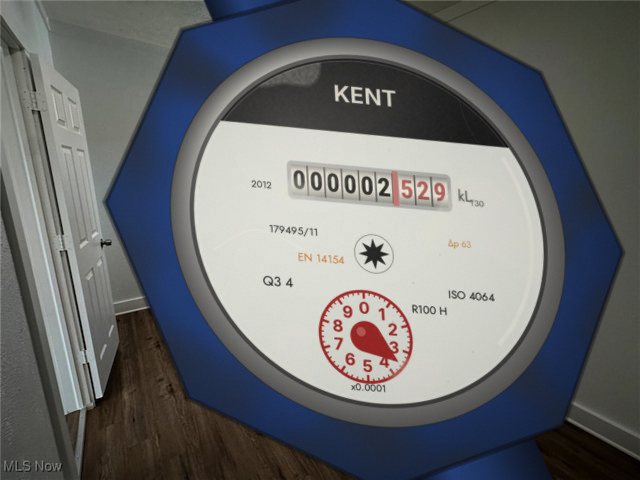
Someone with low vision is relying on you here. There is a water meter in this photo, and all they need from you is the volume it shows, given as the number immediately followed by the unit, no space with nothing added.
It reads 2.5293kL
